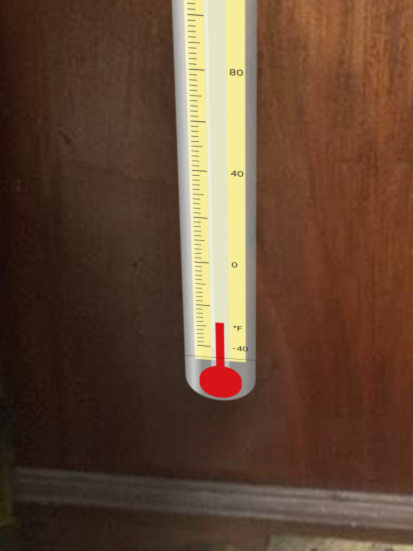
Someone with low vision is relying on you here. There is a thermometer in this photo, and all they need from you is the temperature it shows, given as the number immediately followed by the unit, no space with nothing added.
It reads -28°F
